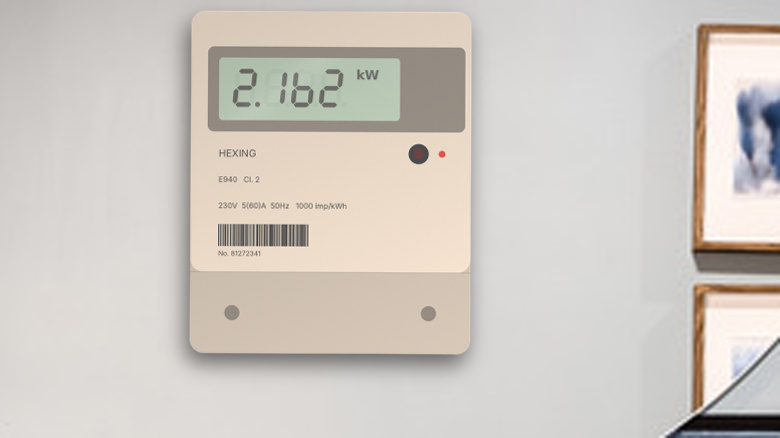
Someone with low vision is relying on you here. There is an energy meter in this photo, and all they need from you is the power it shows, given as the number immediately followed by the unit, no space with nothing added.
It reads 2.162kW
